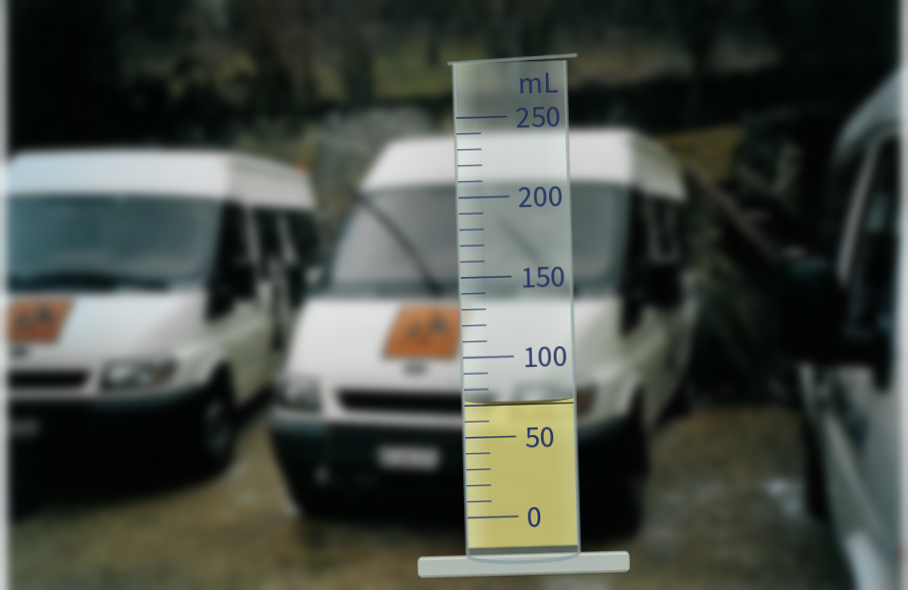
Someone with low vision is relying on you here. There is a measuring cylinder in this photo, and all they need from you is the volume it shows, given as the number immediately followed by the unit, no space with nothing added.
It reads 70mL
